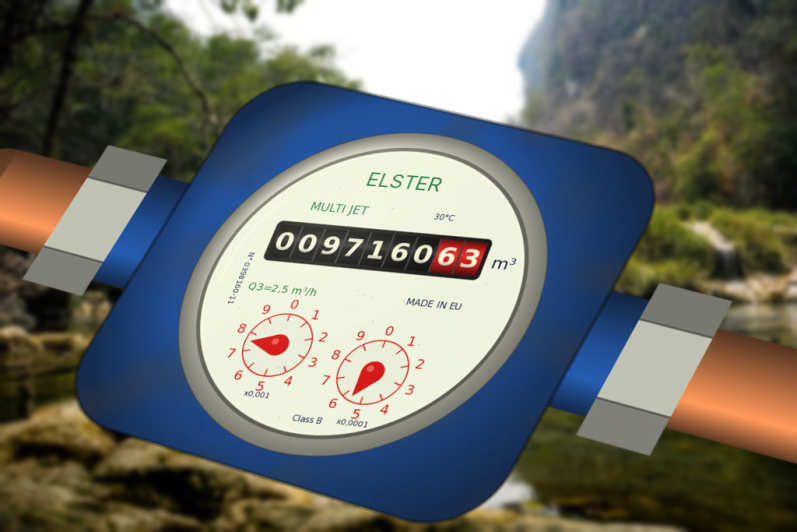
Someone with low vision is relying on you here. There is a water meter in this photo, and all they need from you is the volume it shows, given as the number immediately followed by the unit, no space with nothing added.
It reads 97160.6375m³
